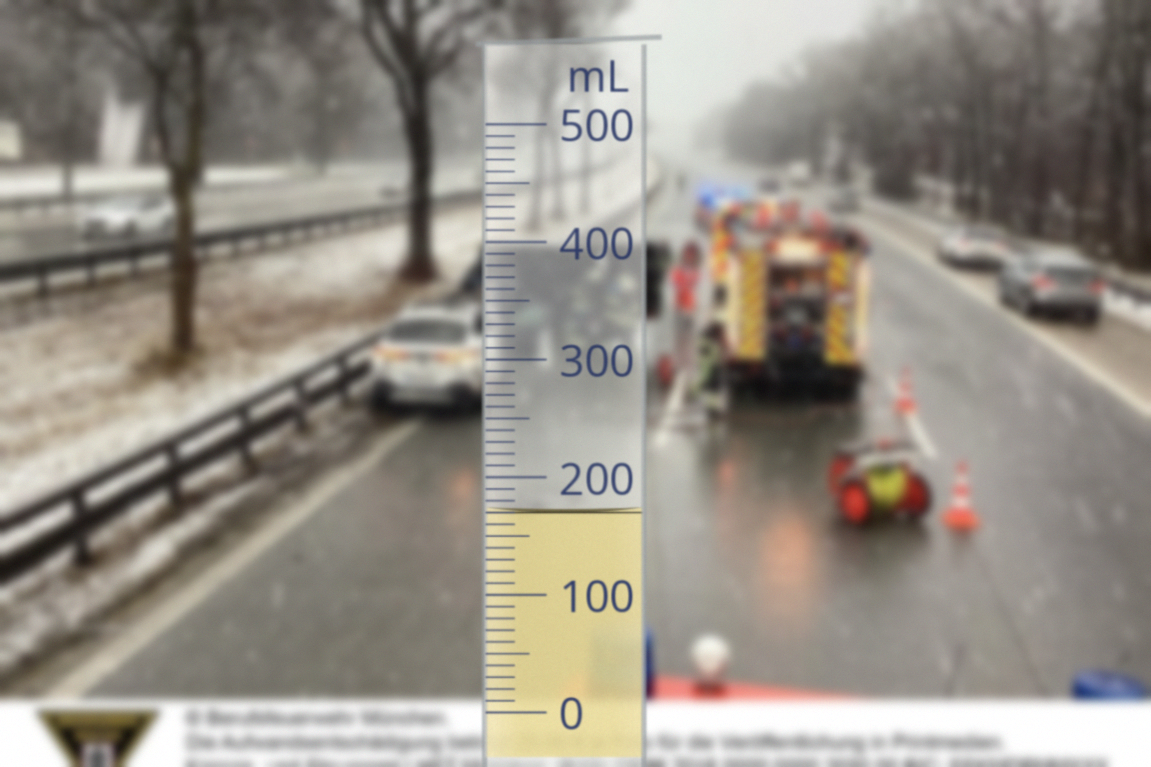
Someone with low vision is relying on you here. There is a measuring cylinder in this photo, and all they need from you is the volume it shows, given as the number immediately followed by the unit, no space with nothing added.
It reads 170mL
